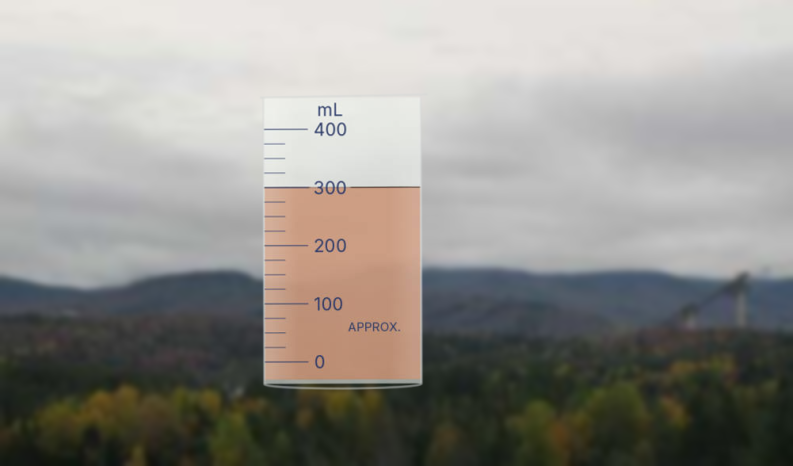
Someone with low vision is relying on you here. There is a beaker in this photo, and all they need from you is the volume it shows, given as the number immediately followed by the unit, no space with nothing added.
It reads 300mL
